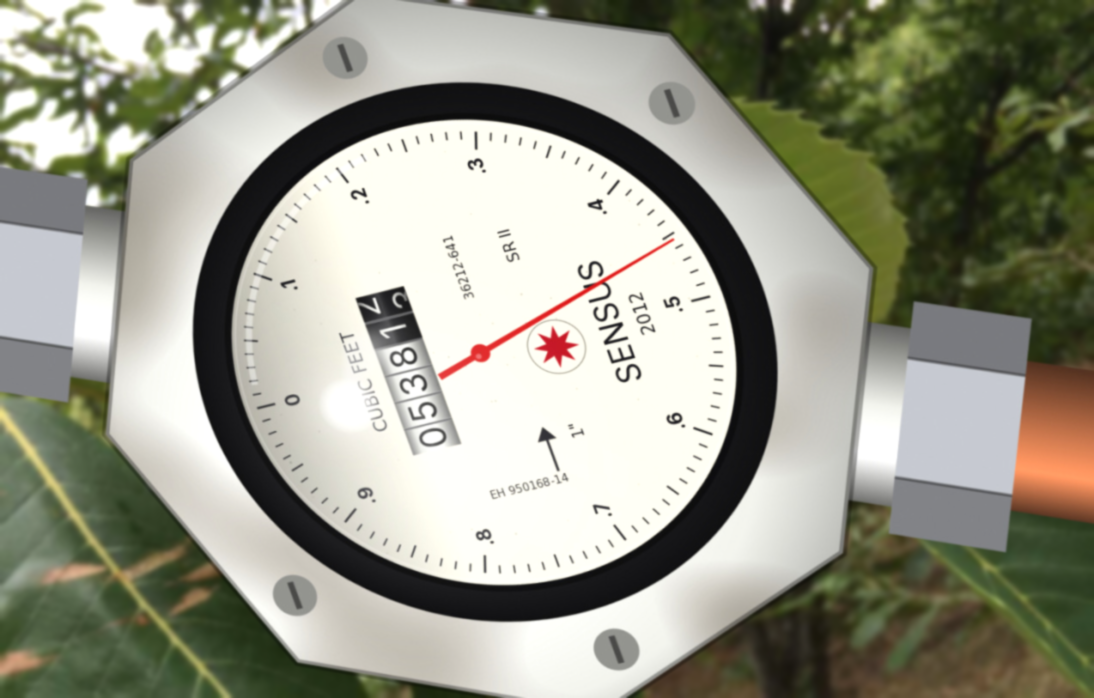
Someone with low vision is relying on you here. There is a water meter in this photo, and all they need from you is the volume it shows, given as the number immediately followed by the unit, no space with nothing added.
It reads 53812.45ft³
